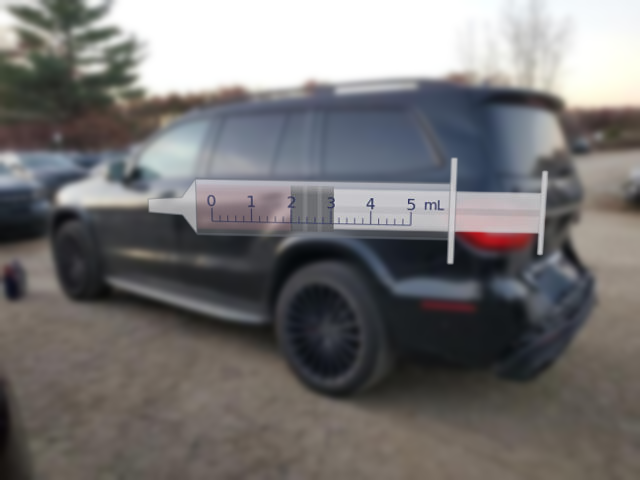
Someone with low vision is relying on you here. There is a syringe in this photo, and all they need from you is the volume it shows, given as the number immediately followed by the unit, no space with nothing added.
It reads 2mL
